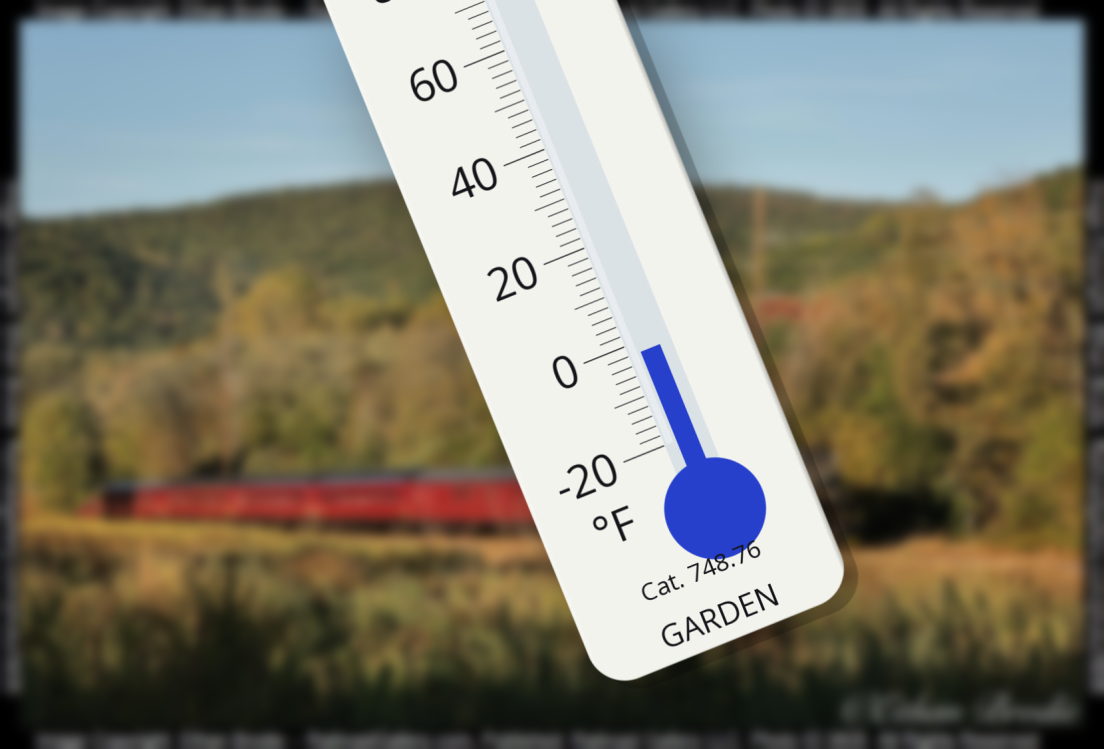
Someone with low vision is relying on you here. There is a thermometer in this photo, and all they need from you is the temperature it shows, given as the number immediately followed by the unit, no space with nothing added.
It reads -2°F
